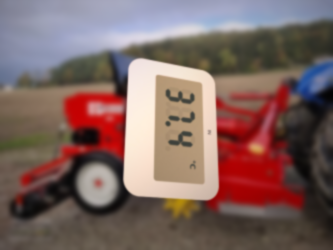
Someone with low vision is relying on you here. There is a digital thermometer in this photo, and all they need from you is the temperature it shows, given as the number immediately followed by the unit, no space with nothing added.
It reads 37.4°C
